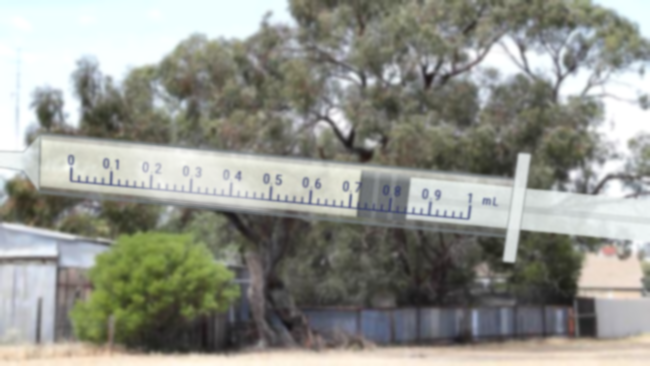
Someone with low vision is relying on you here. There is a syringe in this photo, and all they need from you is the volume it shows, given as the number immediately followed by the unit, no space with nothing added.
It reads 0.72mL
